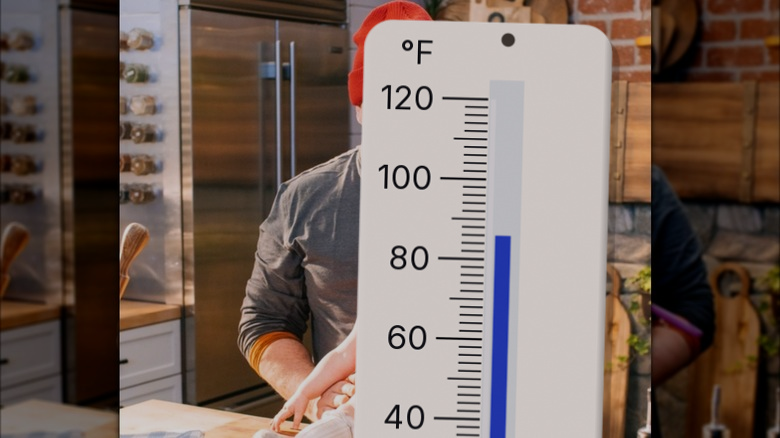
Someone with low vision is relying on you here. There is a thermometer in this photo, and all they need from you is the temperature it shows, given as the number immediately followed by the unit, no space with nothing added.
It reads 86°F
